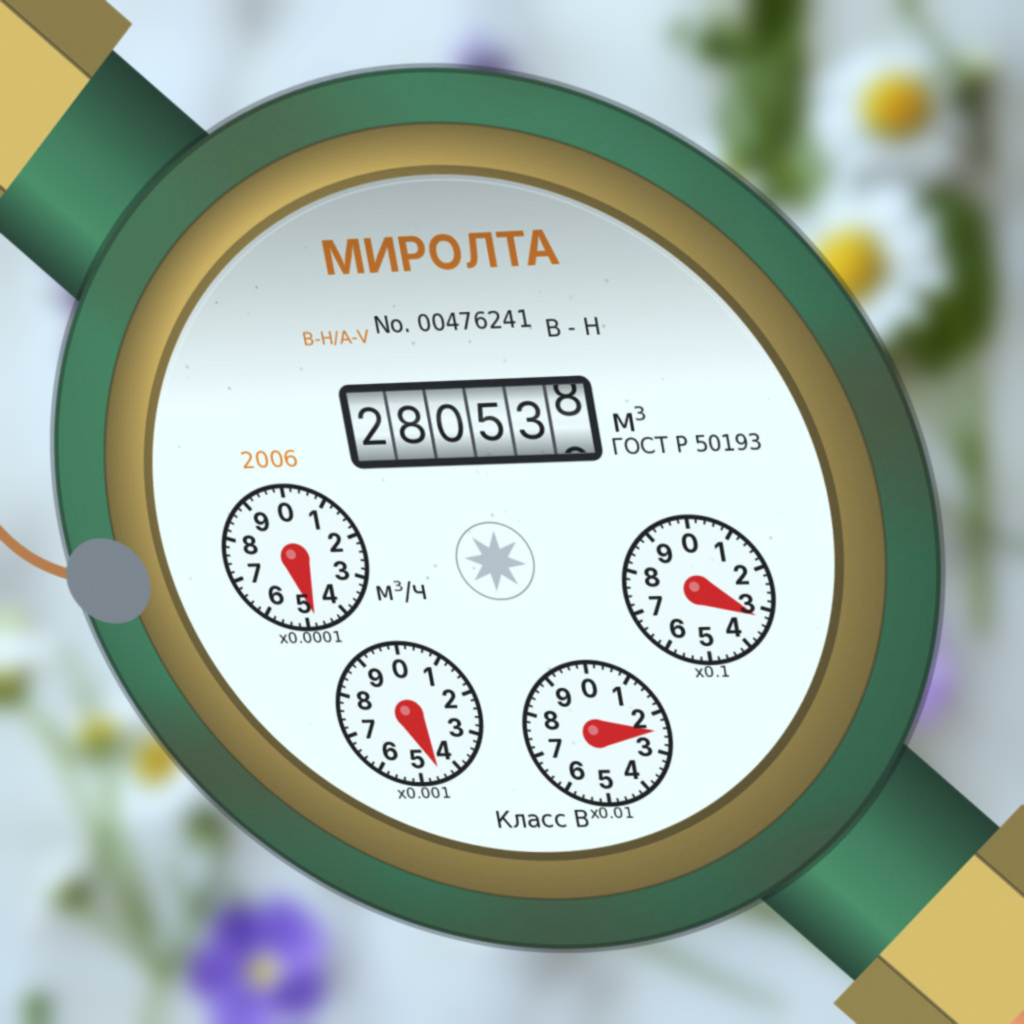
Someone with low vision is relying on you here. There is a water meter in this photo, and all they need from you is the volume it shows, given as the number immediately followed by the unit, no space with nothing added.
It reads 280538.3244m³
